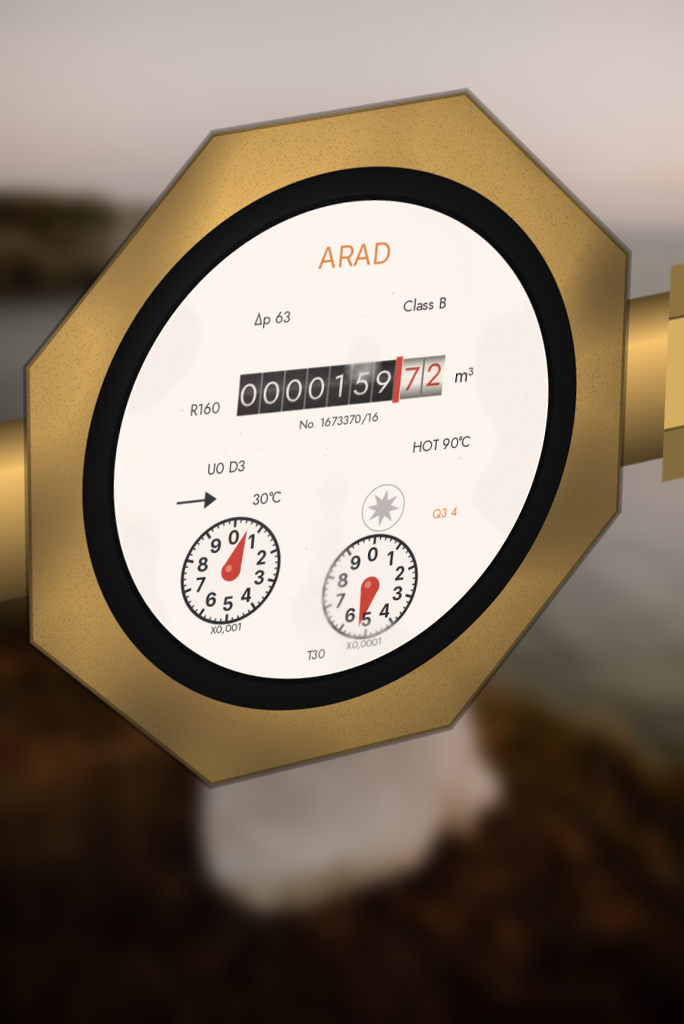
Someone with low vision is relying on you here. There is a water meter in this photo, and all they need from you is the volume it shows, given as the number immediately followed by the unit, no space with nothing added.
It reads 159.7205m³
